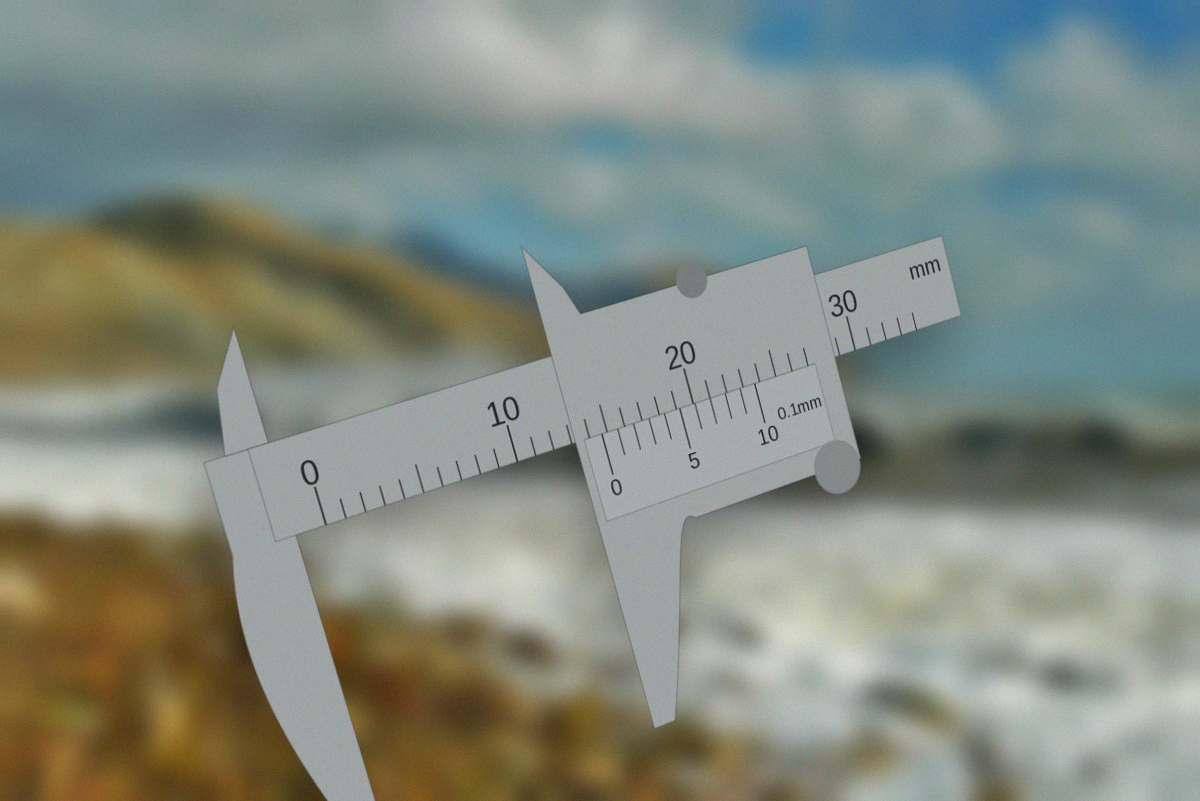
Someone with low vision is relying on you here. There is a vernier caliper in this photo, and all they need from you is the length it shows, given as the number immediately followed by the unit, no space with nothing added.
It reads 14.7mm
